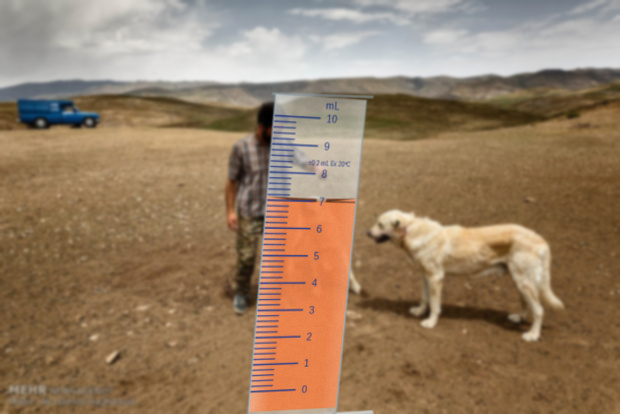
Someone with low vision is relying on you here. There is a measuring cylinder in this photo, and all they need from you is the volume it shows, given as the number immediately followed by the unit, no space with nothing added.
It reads 7mL
